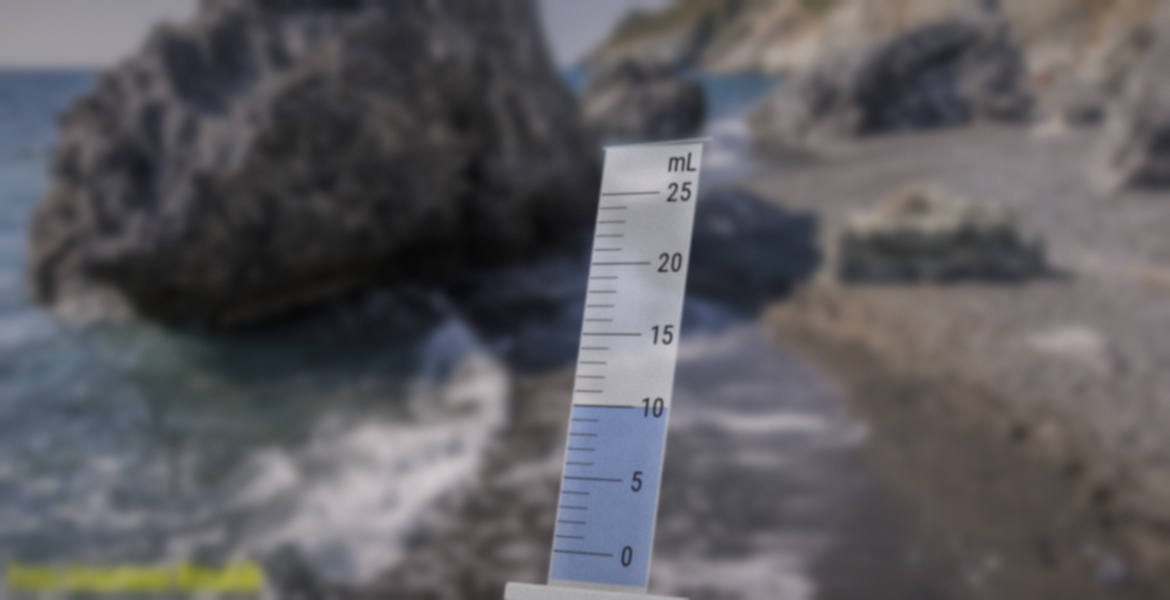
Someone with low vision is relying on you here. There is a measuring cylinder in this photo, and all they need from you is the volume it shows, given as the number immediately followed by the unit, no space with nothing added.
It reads 10mL
